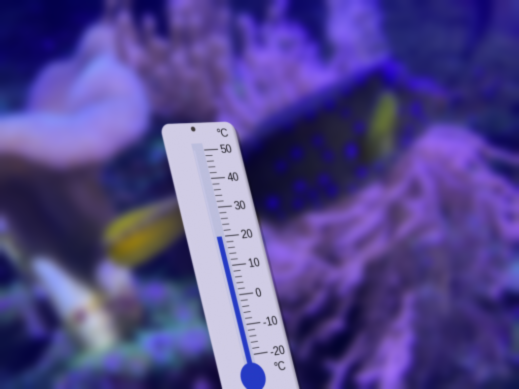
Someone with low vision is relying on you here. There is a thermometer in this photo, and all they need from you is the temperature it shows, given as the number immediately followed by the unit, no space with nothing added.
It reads 20°C
